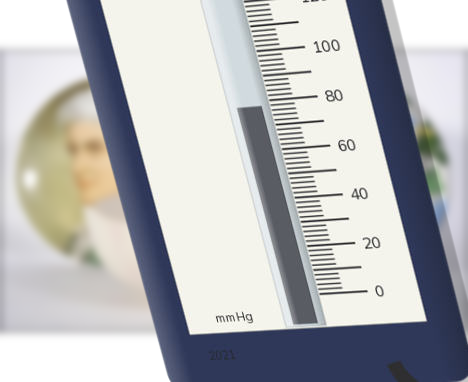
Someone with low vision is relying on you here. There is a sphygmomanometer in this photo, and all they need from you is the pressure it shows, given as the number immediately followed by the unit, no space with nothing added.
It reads 78mmHg
